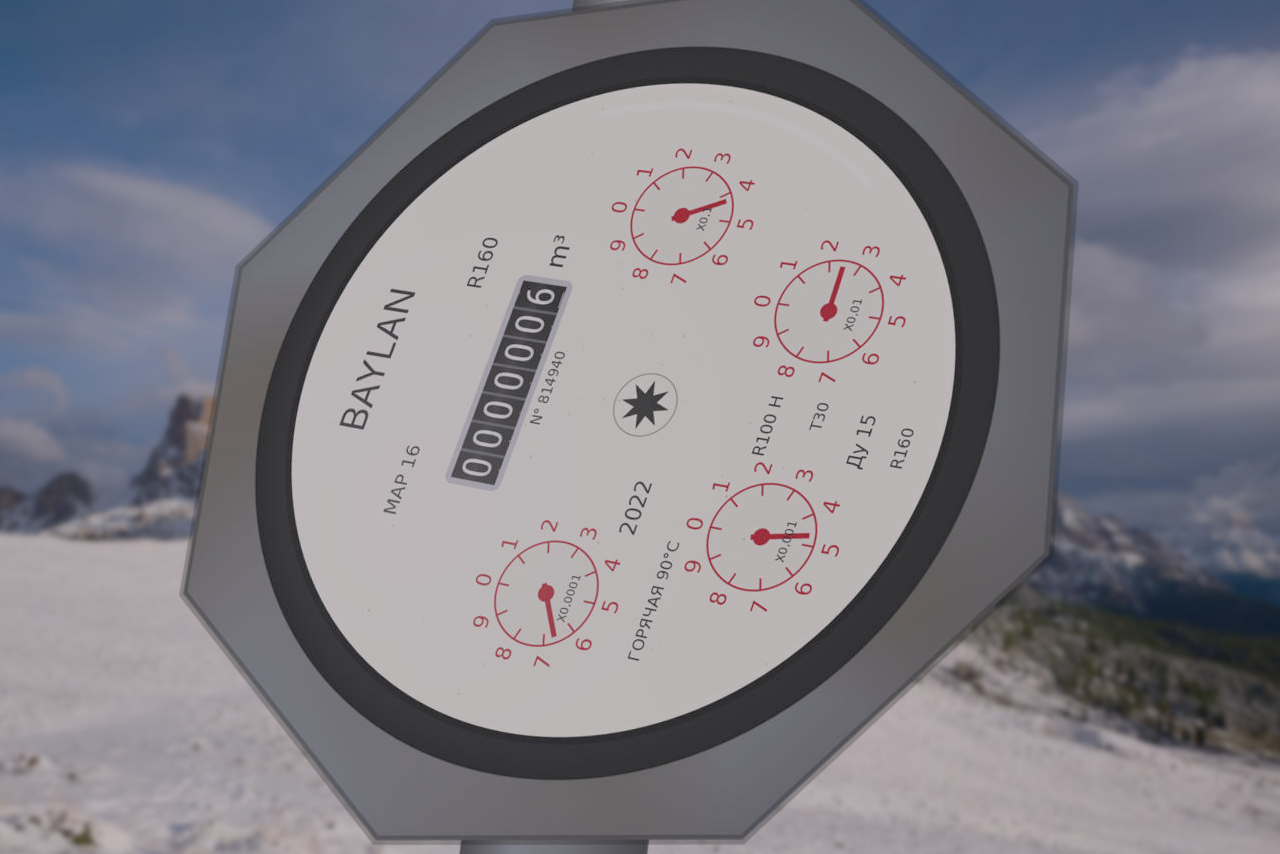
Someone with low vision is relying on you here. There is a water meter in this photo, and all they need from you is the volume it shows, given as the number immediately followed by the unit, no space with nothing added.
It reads 6.4246m³
